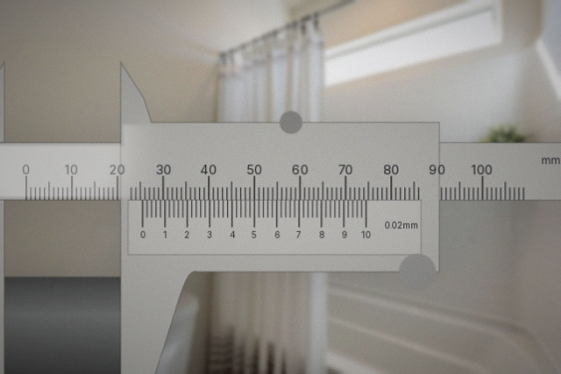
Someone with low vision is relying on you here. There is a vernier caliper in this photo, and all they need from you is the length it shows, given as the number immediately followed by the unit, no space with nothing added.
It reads 25.5mm
